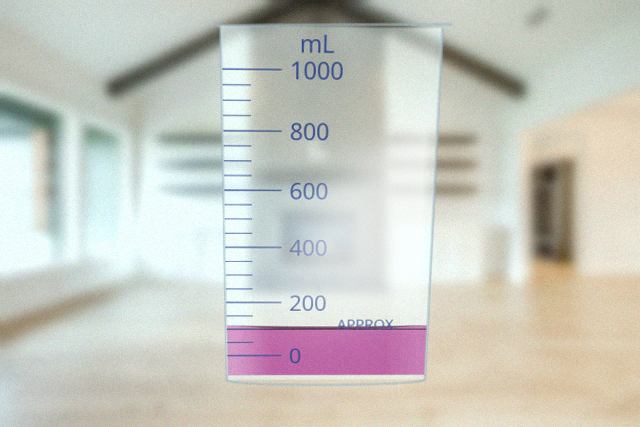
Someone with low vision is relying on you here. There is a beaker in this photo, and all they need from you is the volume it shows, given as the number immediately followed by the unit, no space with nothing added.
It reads 100mL
